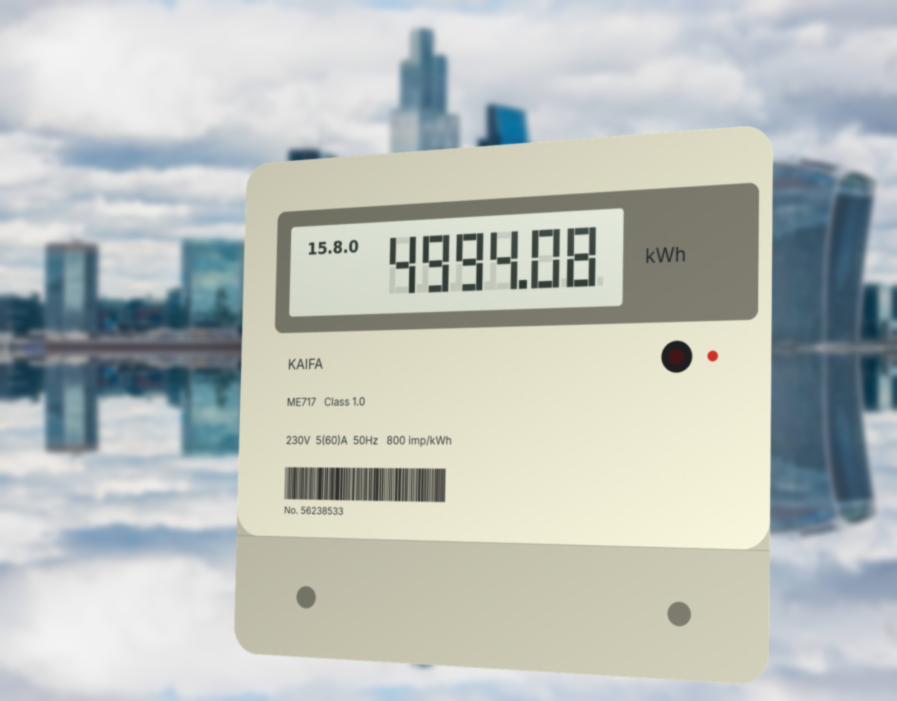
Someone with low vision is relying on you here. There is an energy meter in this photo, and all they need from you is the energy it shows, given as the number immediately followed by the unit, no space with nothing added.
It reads 4994.08kWh
